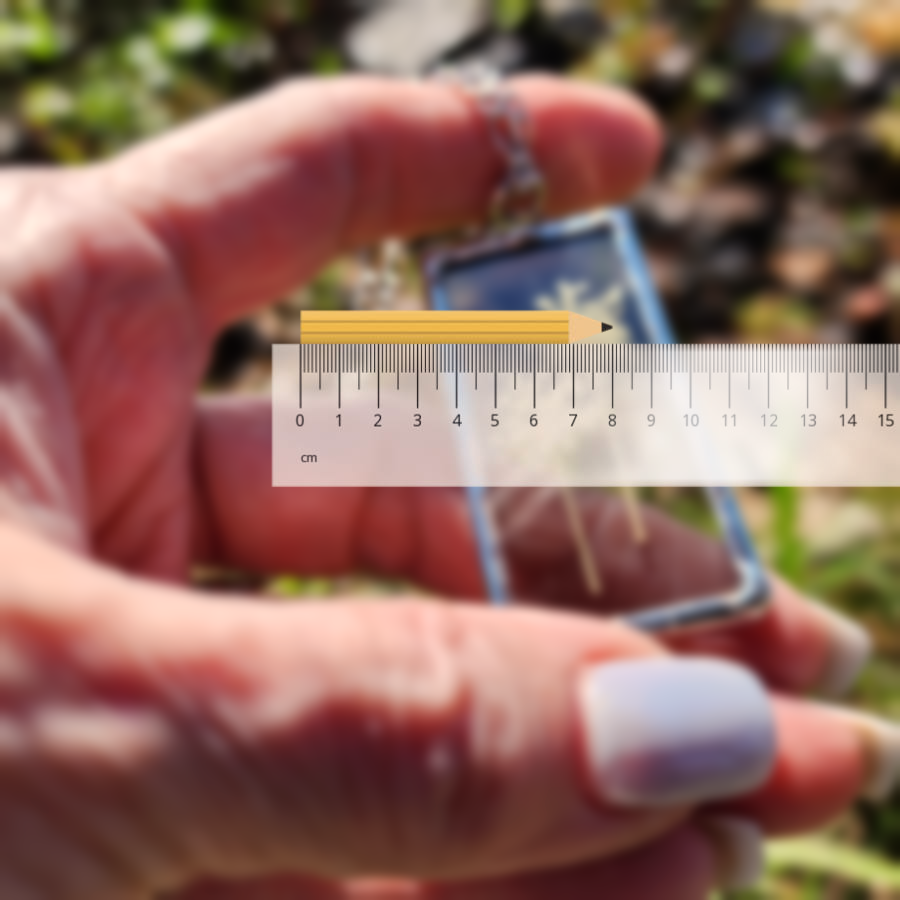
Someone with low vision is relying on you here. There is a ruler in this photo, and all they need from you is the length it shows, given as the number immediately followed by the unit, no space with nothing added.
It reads 8cm
